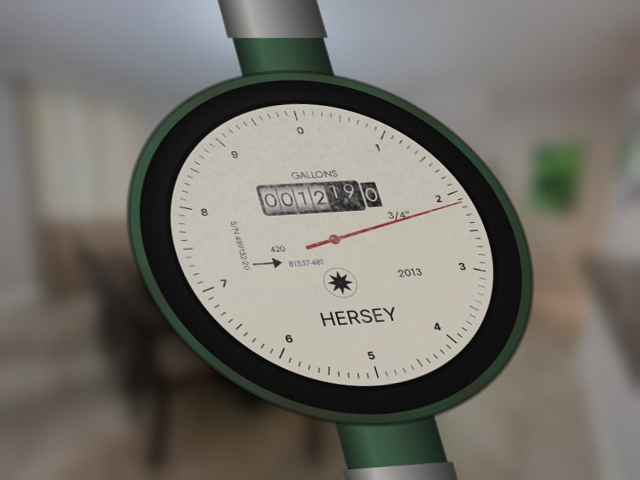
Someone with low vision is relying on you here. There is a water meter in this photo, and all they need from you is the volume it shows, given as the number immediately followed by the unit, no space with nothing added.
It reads 12192.1gal
